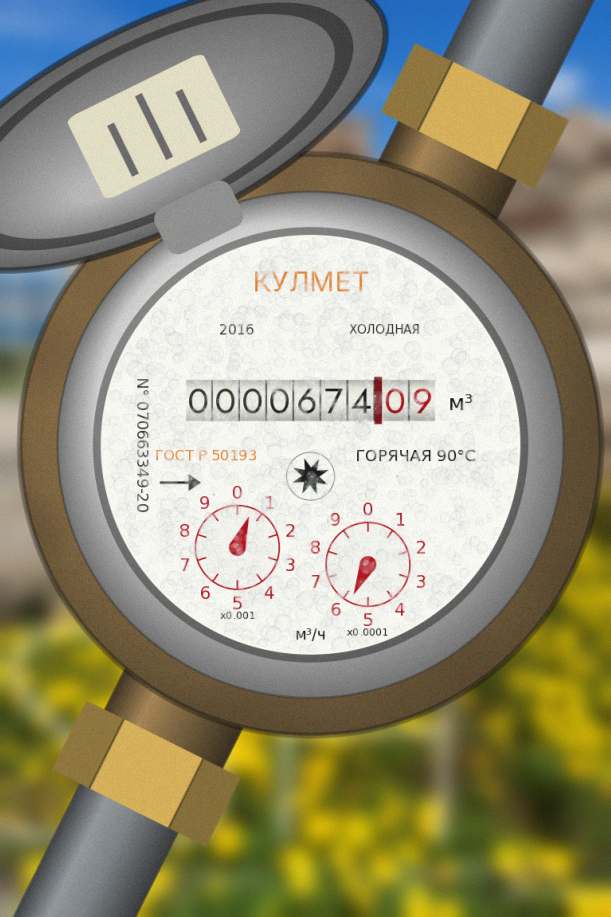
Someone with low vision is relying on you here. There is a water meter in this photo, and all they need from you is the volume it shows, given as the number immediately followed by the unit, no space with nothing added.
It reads 674.0905m³
